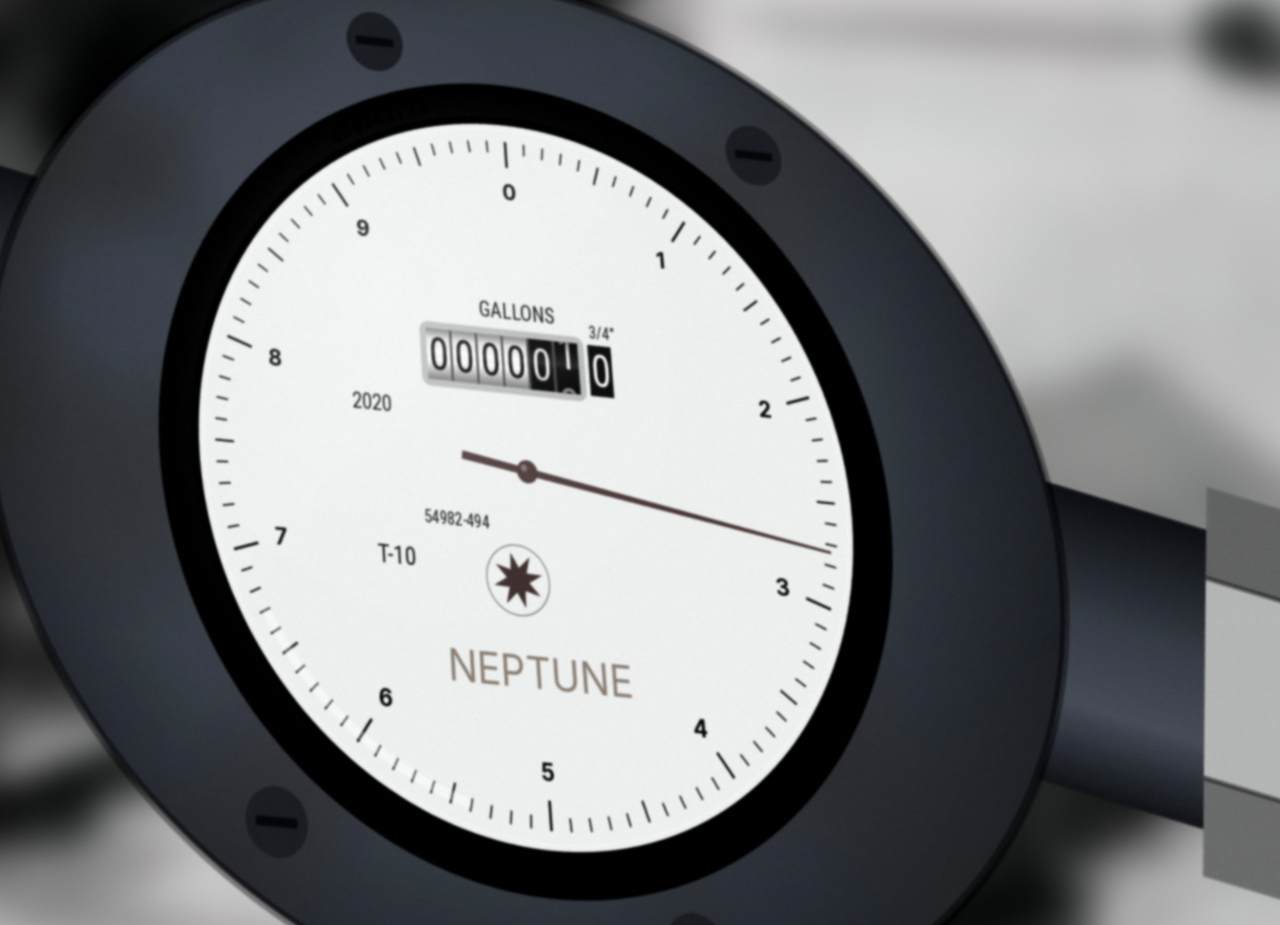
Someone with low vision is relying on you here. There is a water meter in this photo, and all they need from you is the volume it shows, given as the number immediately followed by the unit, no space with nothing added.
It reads 12.7gal
